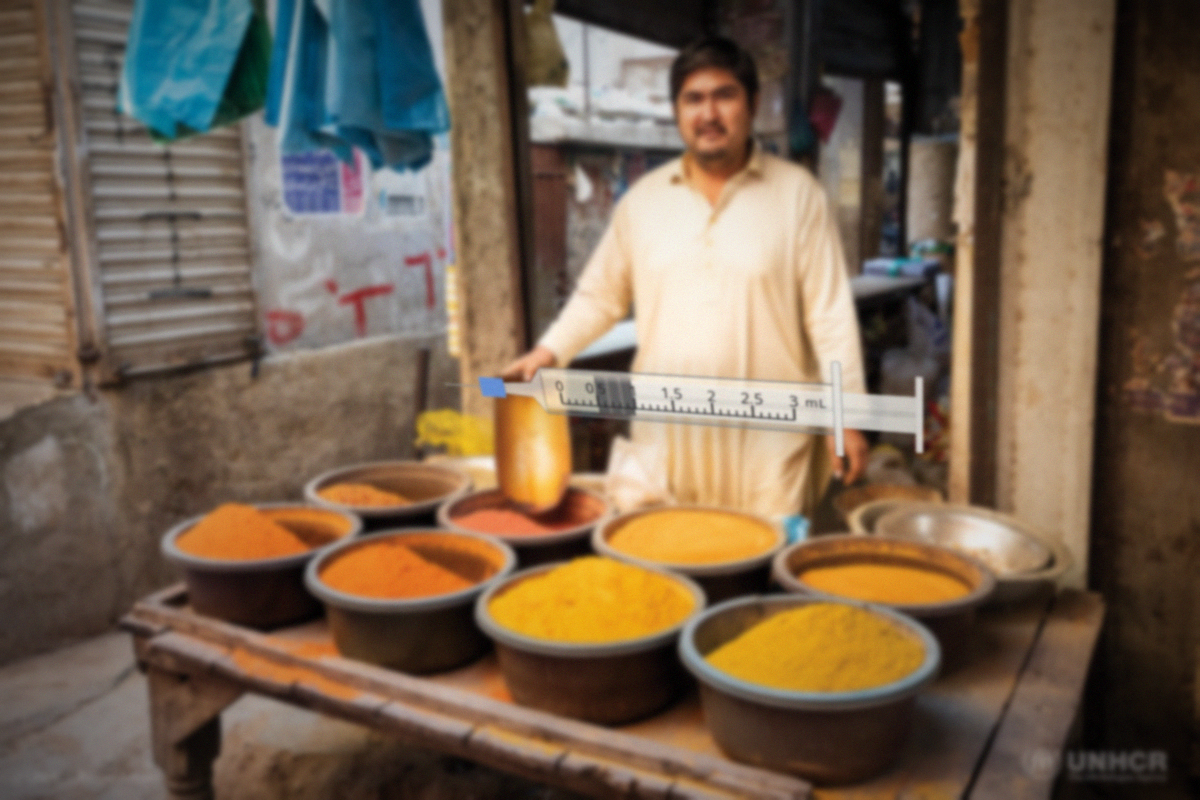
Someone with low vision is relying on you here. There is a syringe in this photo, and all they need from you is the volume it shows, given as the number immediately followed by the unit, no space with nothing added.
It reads 0.5mL
